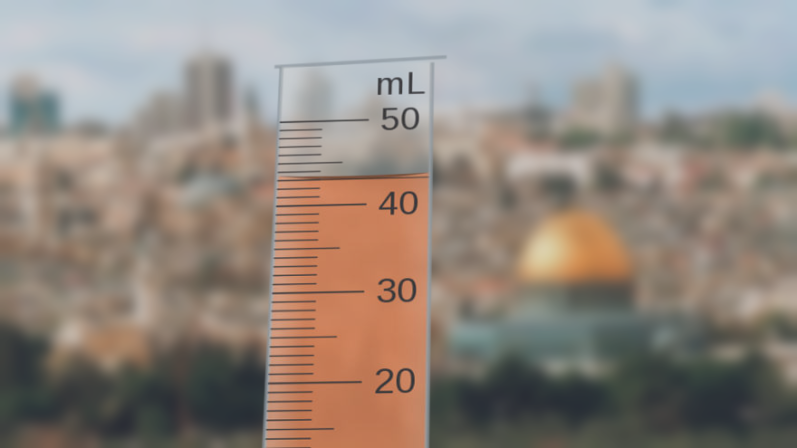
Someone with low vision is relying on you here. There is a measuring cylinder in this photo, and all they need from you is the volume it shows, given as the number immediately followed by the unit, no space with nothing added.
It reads 43mL
